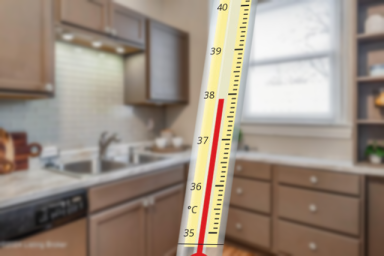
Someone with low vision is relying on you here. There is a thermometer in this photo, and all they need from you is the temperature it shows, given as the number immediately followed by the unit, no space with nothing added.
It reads 37.9°C
